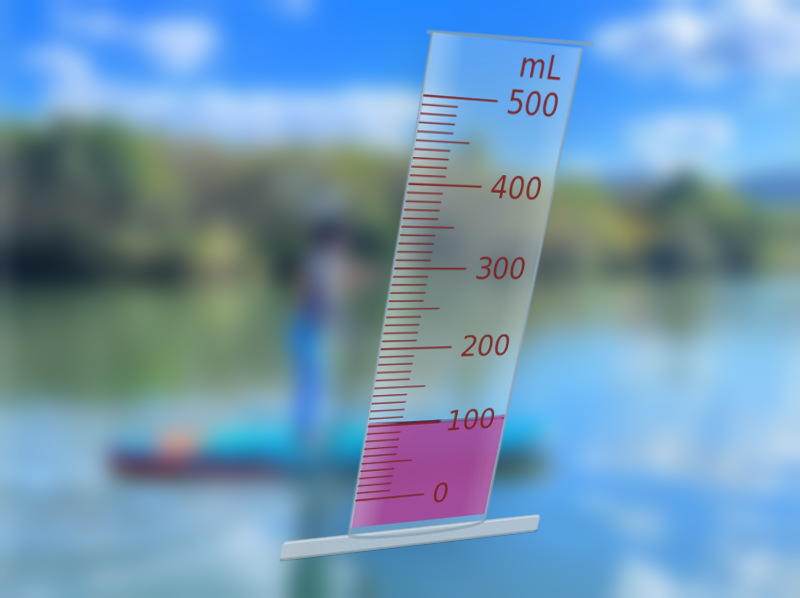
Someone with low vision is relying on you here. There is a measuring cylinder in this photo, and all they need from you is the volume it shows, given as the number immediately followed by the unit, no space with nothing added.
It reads 100mL
